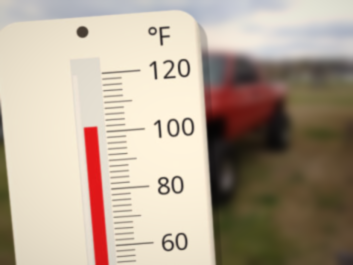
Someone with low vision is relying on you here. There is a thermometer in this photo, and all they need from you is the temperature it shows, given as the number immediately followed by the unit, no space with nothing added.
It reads 102°F
